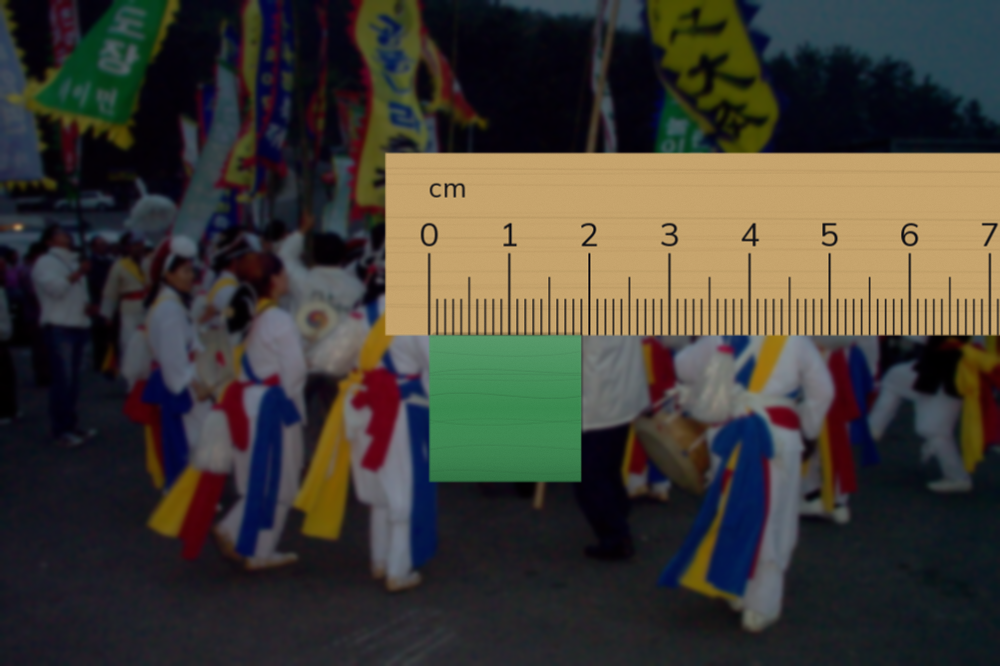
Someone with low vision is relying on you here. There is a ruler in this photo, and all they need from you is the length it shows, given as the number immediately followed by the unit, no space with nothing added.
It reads 1.9cm
